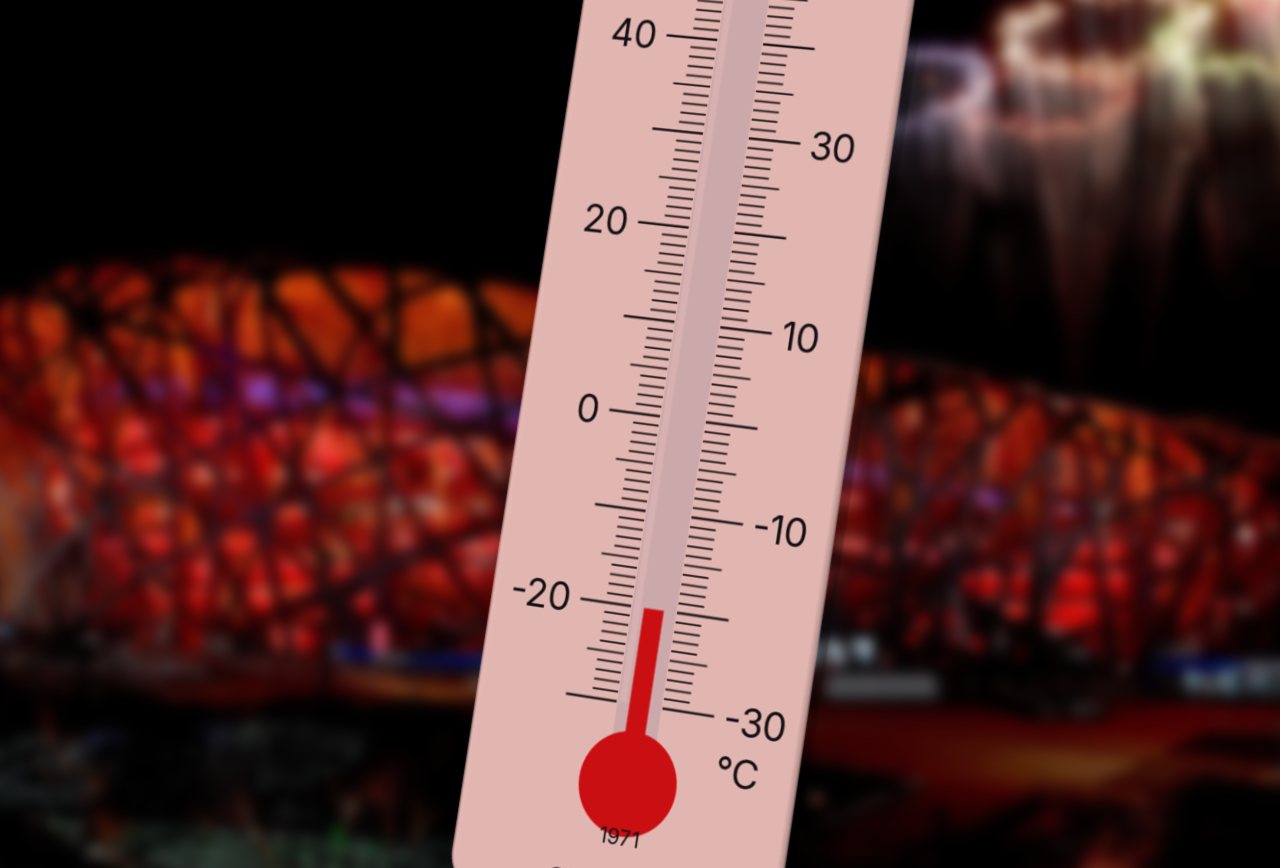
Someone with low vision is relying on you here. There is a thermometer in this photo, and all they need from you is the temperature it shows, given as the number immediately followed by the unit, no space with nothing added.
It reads -20°C
